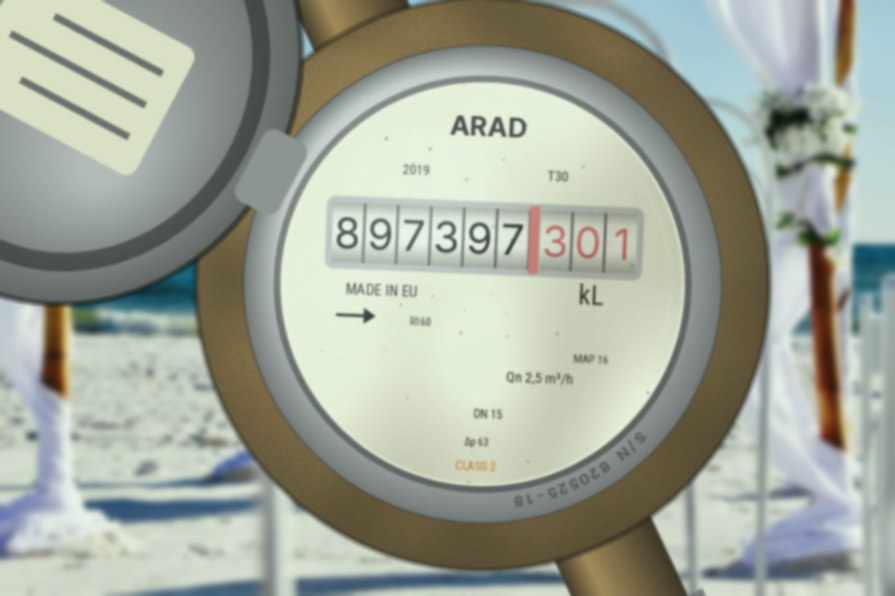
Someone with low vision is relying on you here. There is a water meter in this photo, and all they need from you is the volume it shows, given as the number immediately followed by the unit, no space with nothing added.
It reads 897397.301kL
